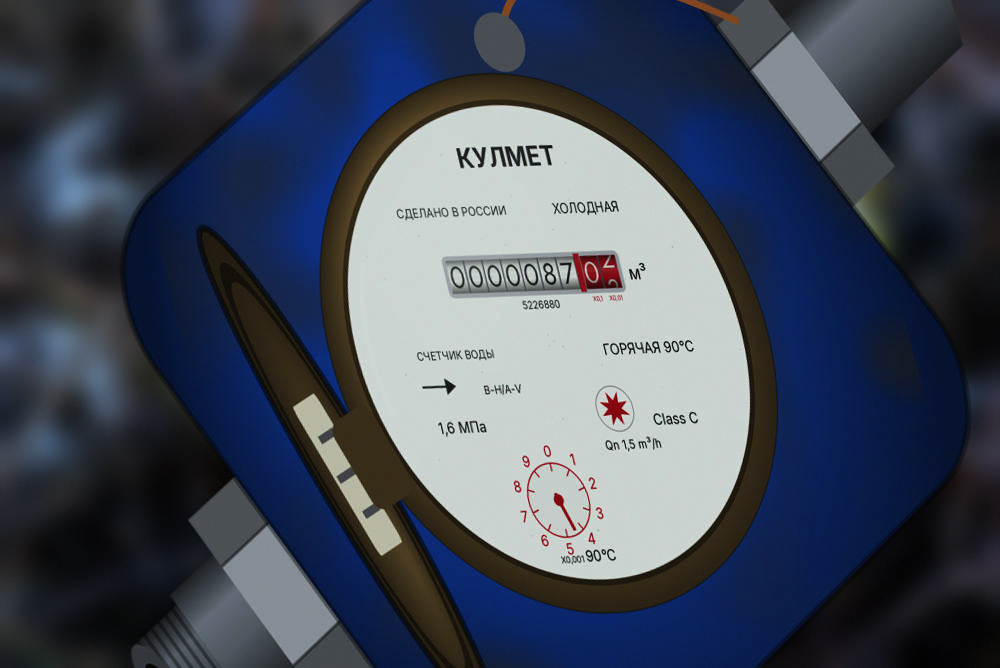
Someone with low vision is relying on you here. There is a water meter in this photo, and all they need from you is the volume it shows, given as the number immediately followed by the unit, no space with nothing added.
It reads 87.024m³
